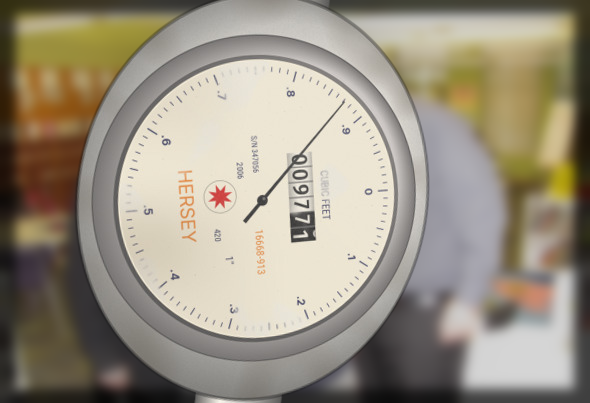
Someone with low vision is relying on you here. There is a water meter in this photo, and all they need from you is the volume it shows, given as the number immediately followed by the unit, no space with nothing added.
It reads 9770.87ft³
